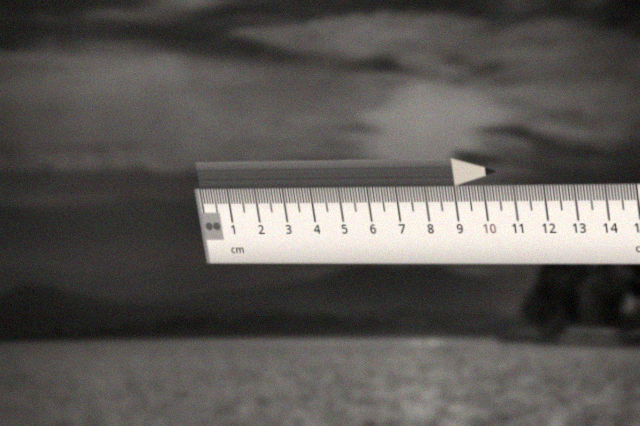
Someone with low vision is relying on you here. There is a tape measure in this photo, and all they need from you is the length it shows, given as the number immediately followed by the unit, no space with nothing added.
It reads 10.5cm
